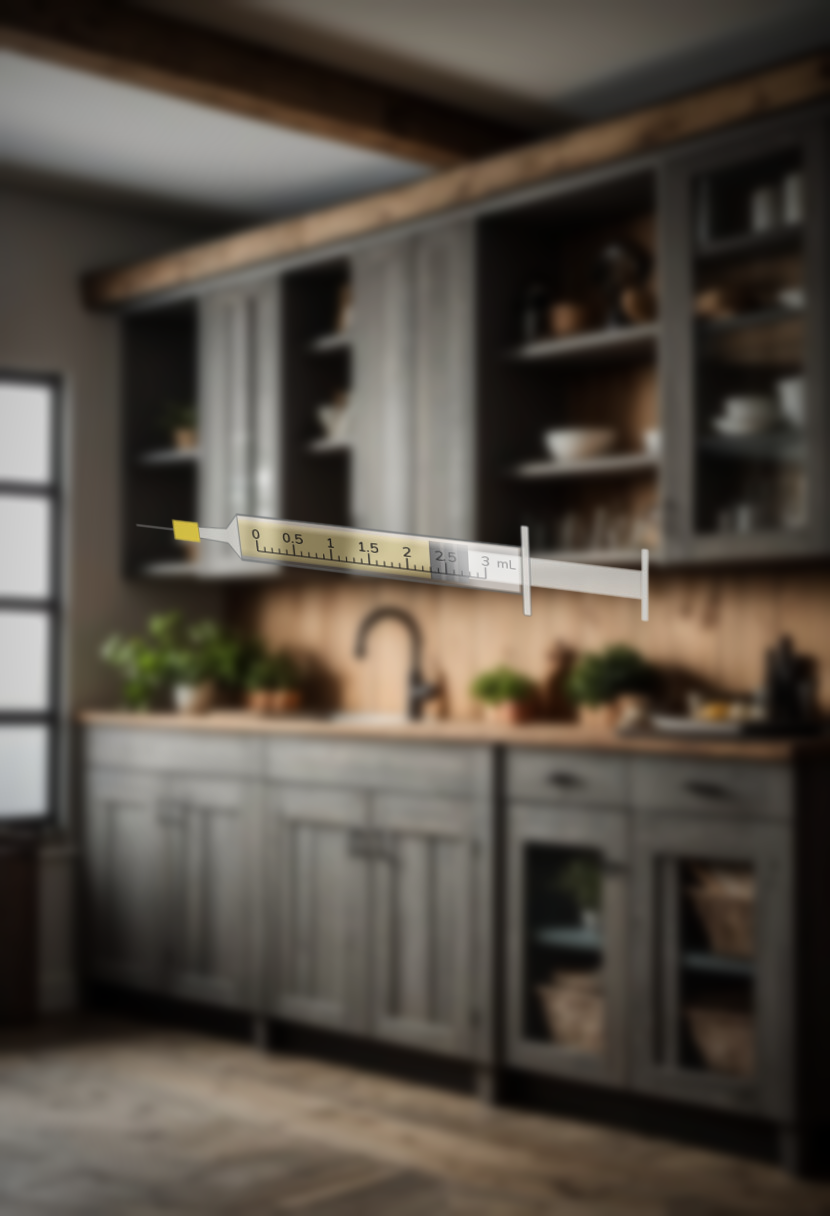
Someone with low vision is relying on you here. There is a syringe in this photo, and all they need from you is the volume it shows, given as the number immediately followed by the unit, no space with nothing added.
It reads 2.3mL
